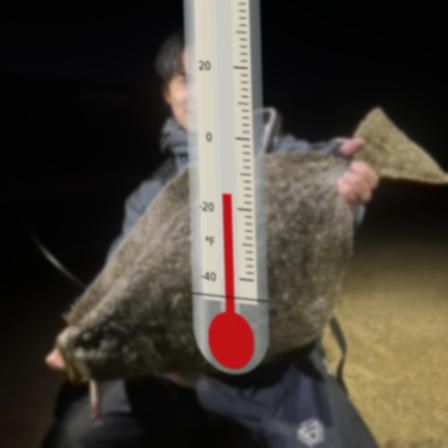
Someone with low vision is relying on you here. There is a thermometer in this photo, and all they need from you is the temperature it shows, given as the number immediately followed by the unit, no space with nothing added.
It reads -16°F
